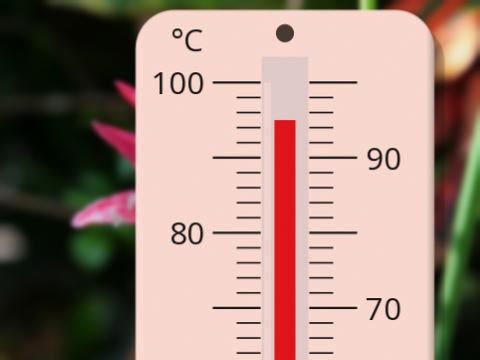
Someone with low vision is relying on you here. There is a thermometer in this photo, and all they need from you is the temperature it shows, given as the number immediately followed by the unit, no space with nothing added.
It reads 95°C
